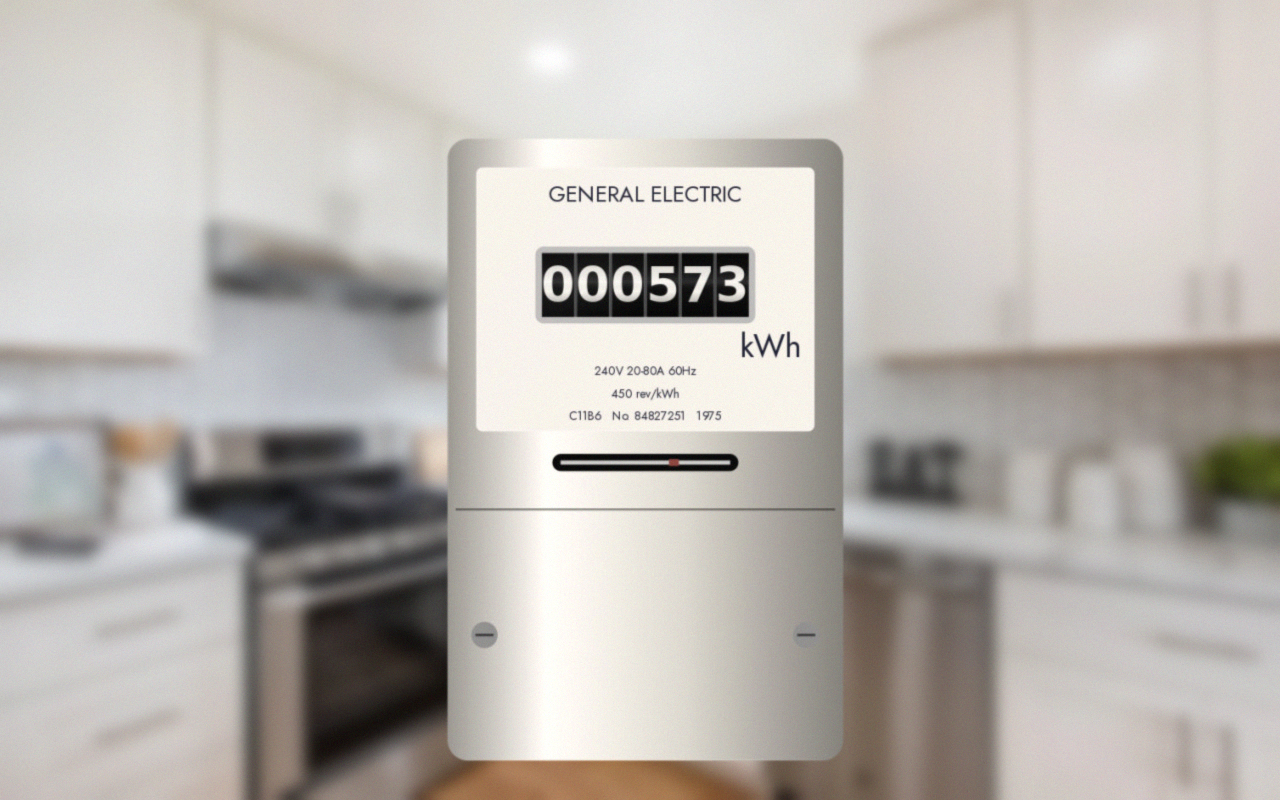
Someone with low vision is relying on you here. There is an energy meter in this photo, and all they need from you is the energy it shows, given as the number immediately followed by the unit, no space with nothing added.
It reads 573kWh
